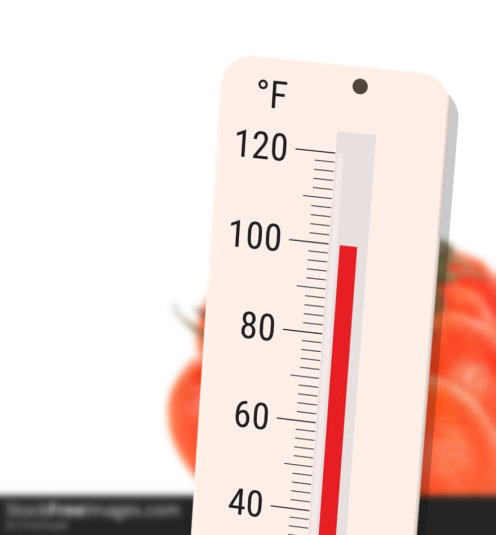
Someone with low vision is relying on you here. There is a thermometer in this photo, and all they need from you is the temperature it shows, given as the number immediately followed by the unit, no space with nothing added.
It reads 100°F
